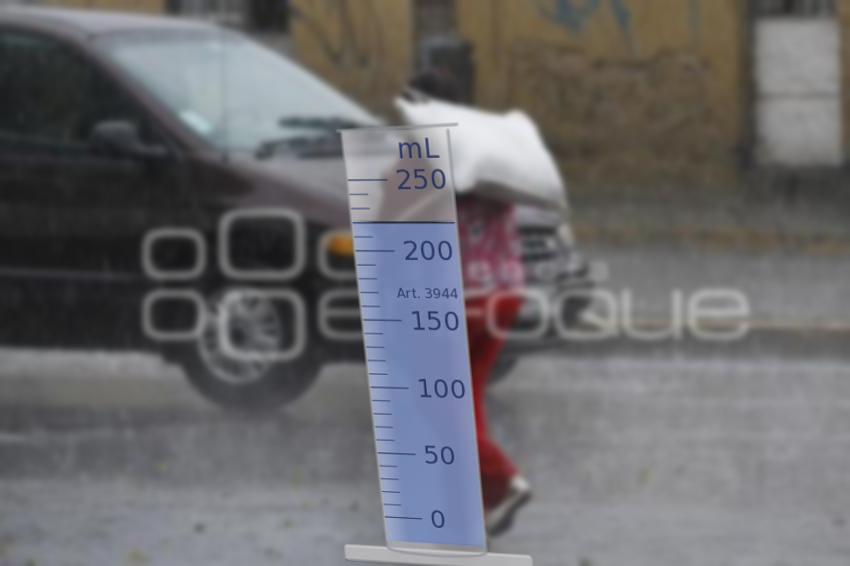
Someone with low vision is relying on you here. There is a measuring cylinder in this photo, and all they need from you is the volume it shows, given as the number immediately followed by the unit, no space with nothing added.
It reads 220mL
